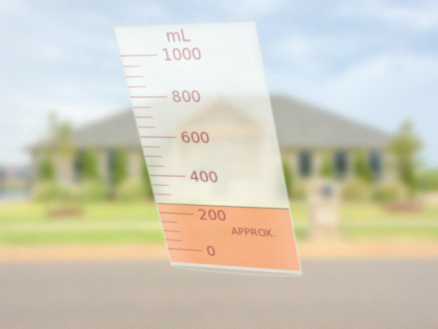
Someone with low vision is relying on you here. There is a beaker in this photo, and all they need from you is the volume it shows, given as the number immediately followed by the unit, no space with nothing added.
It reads 250mL
